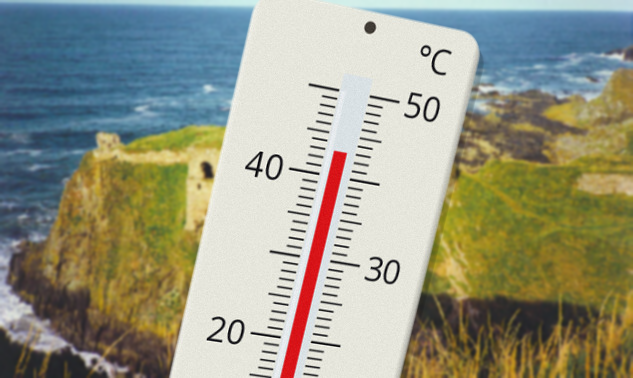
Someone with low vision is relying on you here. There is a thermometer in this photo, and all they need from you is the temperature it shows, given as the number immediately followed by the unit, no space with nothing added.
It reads 43°C
